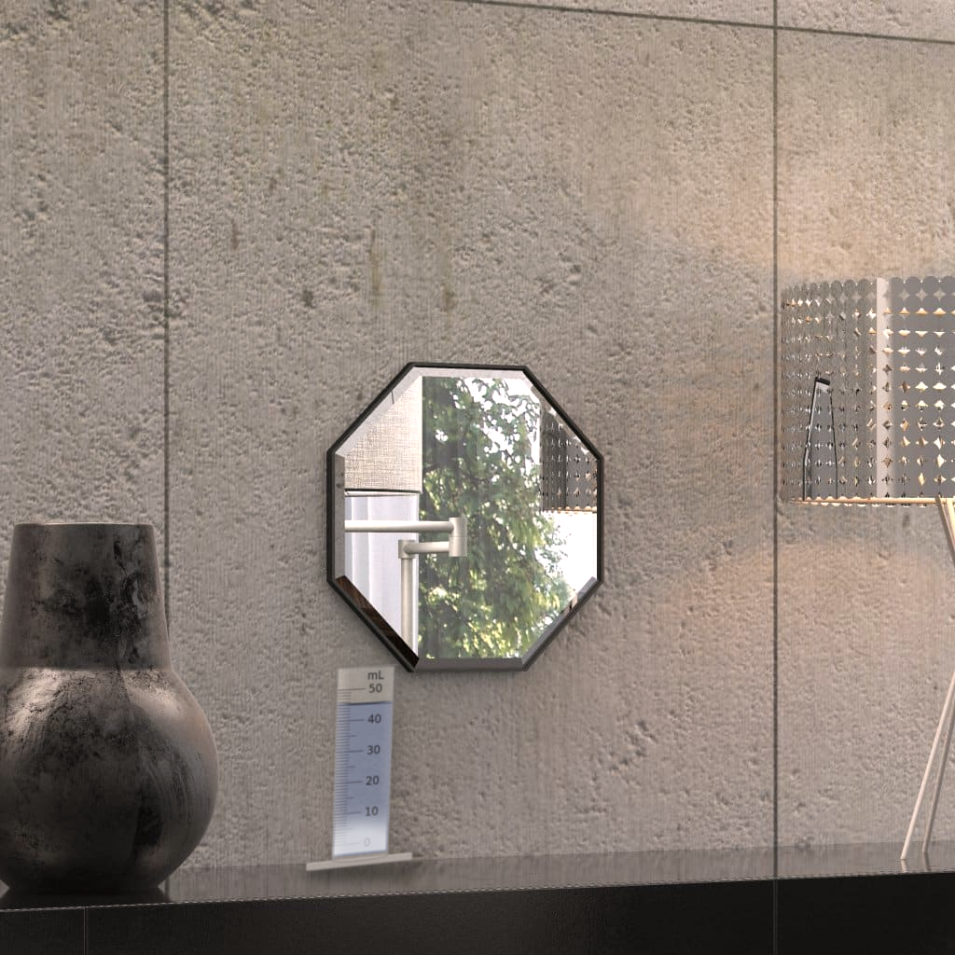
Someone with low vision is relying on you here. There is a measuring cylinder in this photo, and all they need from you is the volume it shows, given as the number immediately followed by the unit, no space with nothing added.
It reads 45mL
